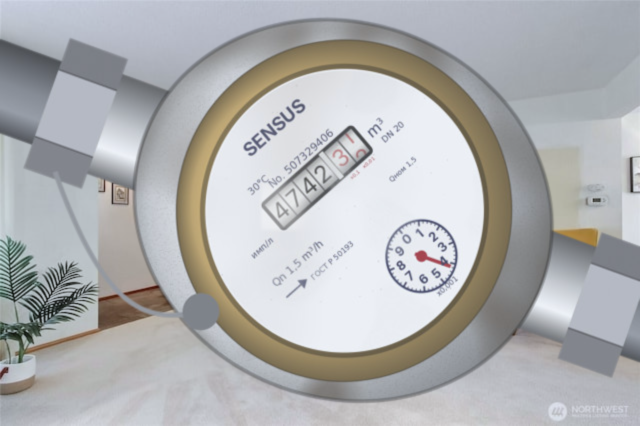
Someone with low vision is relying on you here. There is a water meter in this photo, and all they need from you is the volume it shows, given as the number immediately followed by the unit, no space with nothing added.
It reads 4742.314m³
